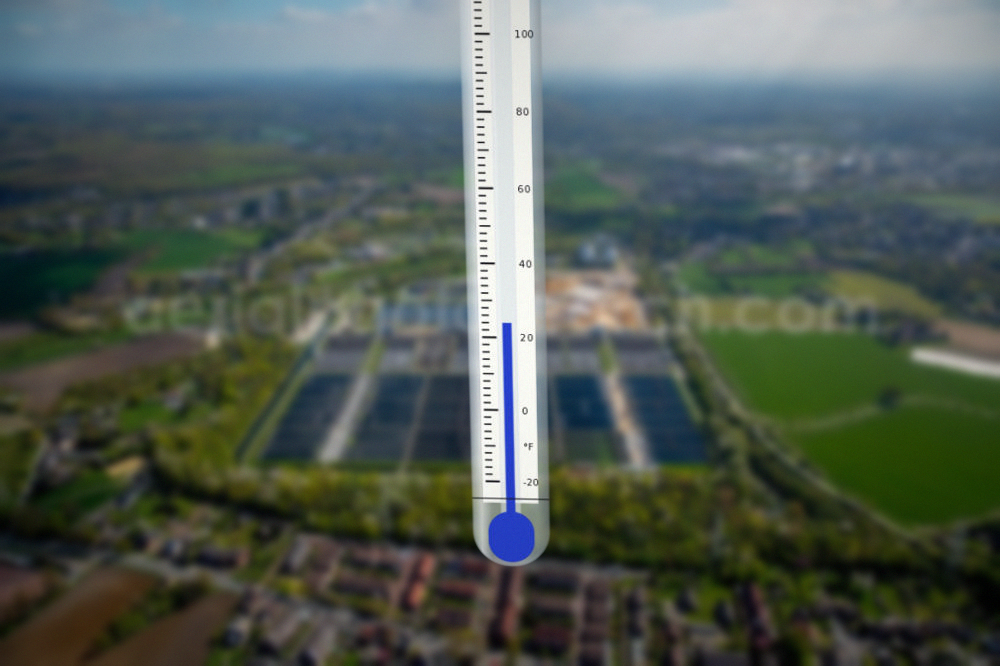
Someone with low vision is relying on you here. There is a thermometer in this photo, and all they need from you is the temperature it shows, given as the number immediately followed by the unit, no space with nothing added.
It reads 24°F
